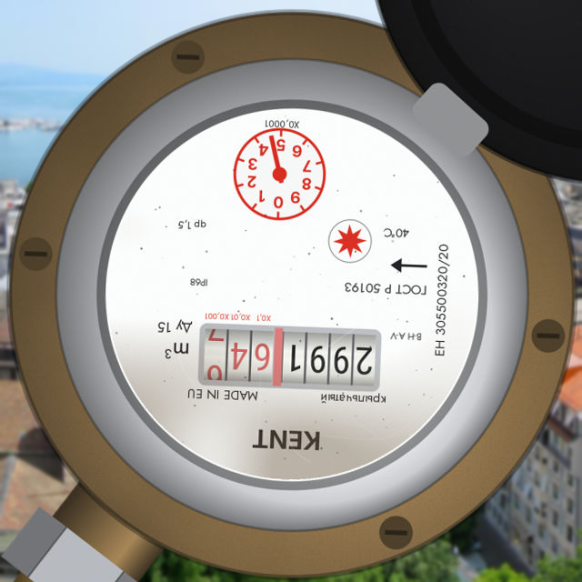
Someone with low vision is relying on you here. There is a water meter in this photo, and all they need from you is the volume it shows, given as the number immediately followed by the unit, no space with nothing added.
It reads 2991.6464m³
